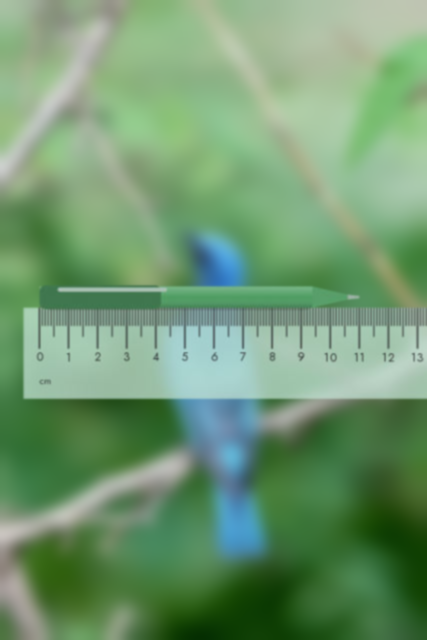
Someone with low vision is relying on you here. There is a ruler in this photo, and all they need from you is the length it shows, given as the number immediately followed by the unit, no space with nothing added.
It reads 11cm
